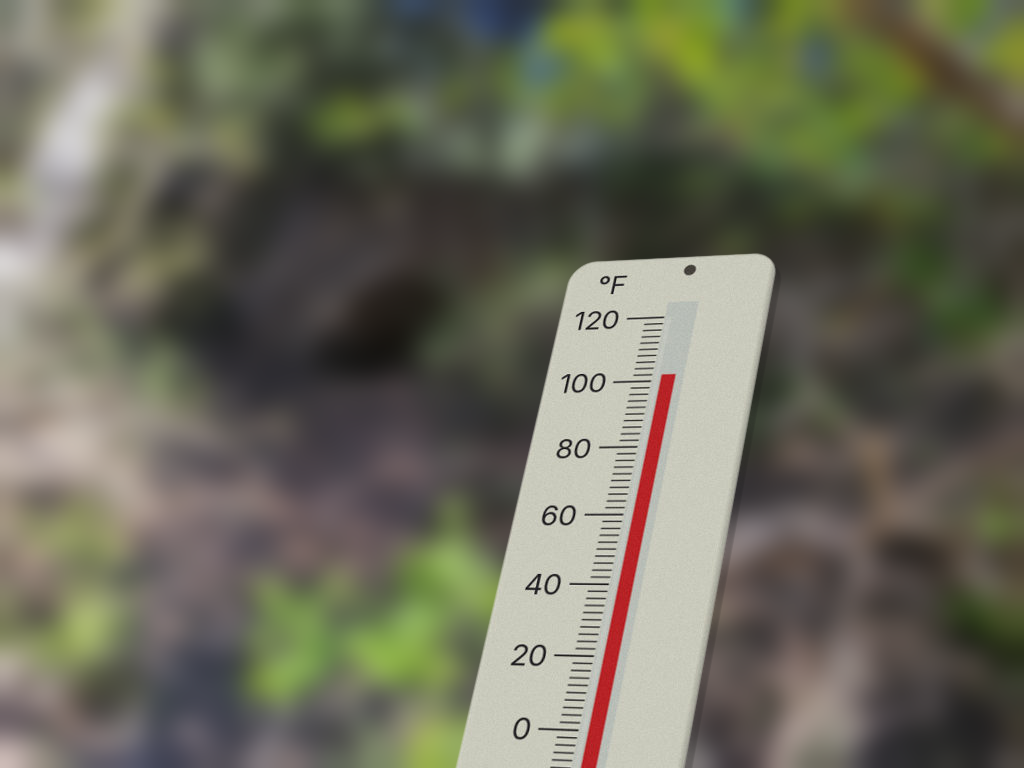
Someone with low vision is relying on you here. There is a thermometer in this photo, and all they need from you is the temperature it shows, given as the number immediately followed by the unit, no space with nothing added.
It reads 102°F
